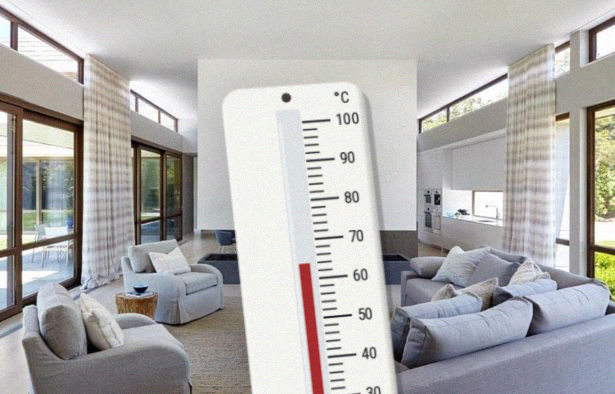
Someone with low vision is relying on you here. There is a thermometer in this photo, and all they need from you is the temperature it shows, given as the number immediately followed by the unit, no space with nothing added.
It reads 64°C
